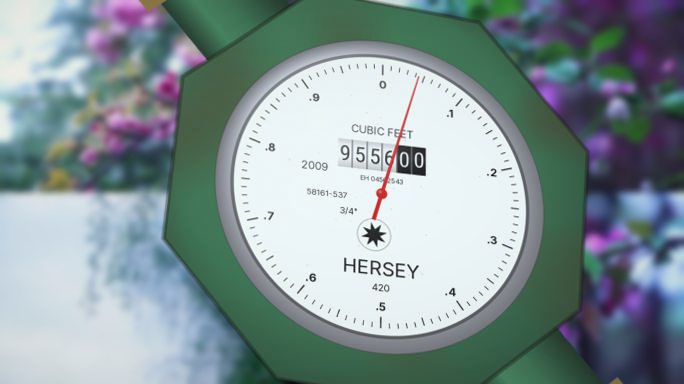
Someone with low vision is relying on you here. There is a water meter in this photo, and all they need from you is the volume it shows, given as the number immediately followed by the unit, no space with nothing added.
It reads 955600.04ft³
